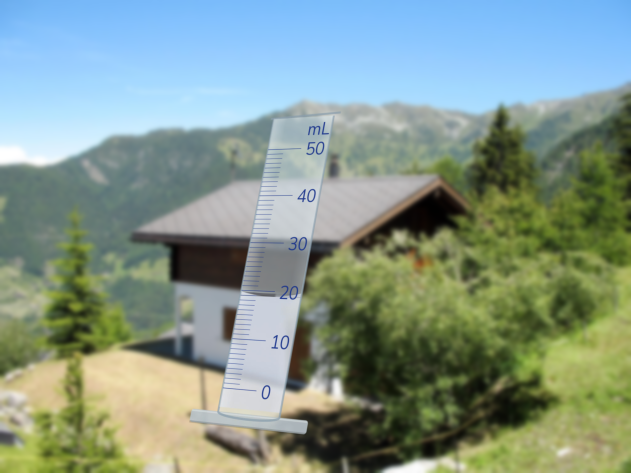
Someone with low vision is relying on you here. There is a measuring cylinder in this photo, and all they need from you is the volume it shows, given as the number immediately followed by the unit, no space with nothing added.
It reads 19mL
